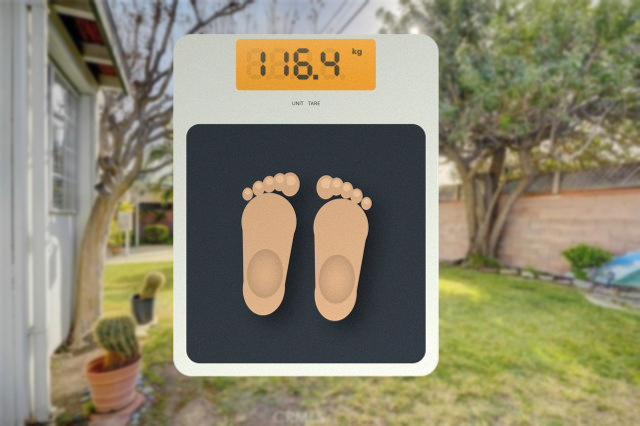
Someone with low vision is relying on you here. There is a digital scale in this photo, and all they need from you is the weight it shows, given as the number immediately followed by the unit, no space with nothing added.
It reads 116.4kg
